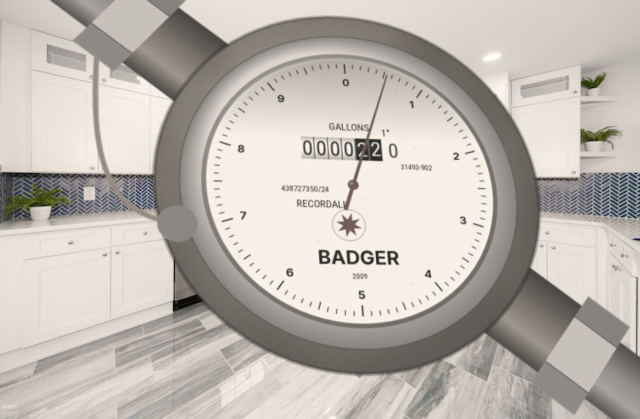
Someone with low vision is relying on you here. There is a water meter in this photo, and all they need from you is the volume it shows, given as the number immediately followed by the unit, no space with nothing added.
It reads 220.5gal
